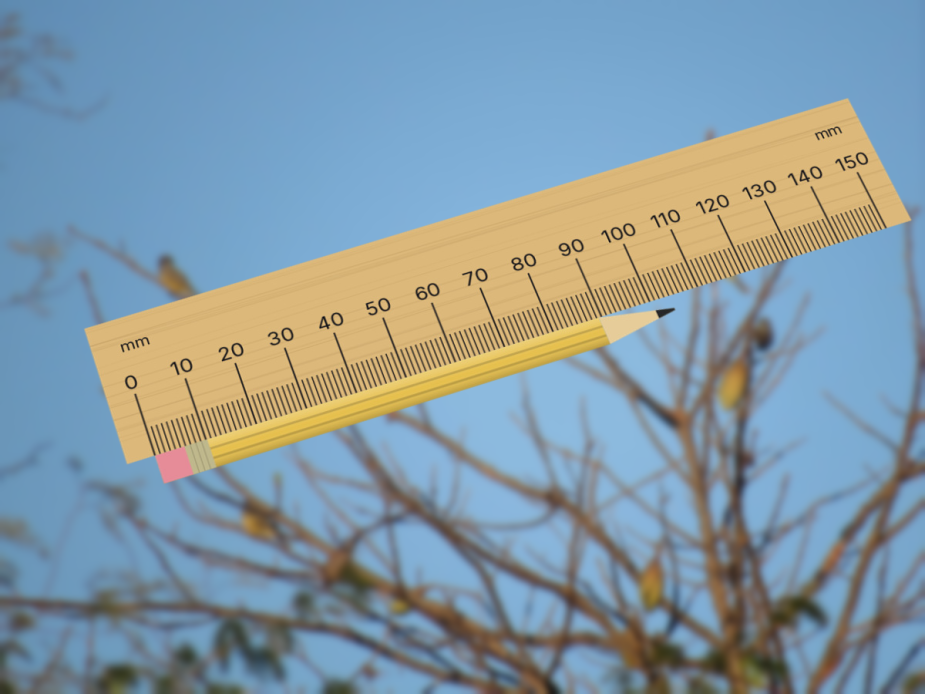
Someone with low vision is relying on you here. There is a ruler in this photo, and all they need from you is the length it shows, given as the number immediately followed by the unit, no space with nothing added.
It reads 104mm
